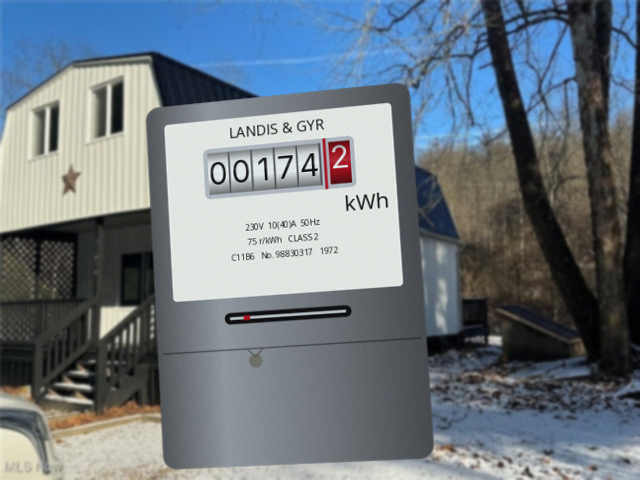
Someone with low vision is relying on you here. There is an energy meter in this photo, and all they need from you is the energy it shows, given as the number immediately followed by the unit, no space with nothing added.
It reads 174.2kWh
